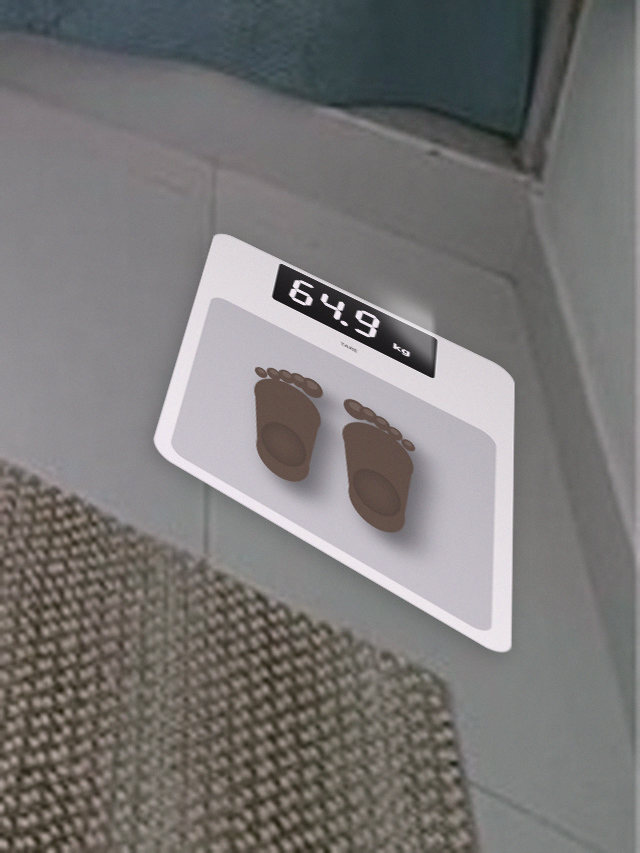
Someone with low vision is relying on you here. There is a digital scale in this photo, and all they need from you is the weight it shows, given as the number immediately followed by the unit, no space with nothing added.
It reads 64.9kg
